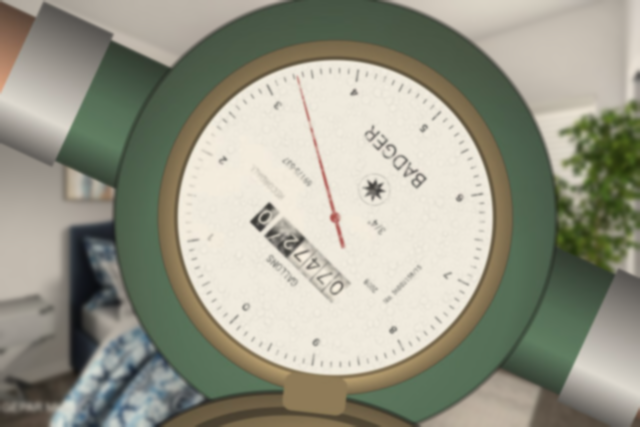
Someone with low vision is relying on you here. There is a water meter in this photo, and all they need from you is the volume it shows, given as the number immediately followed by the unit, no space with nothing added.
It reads 747273.3gal
